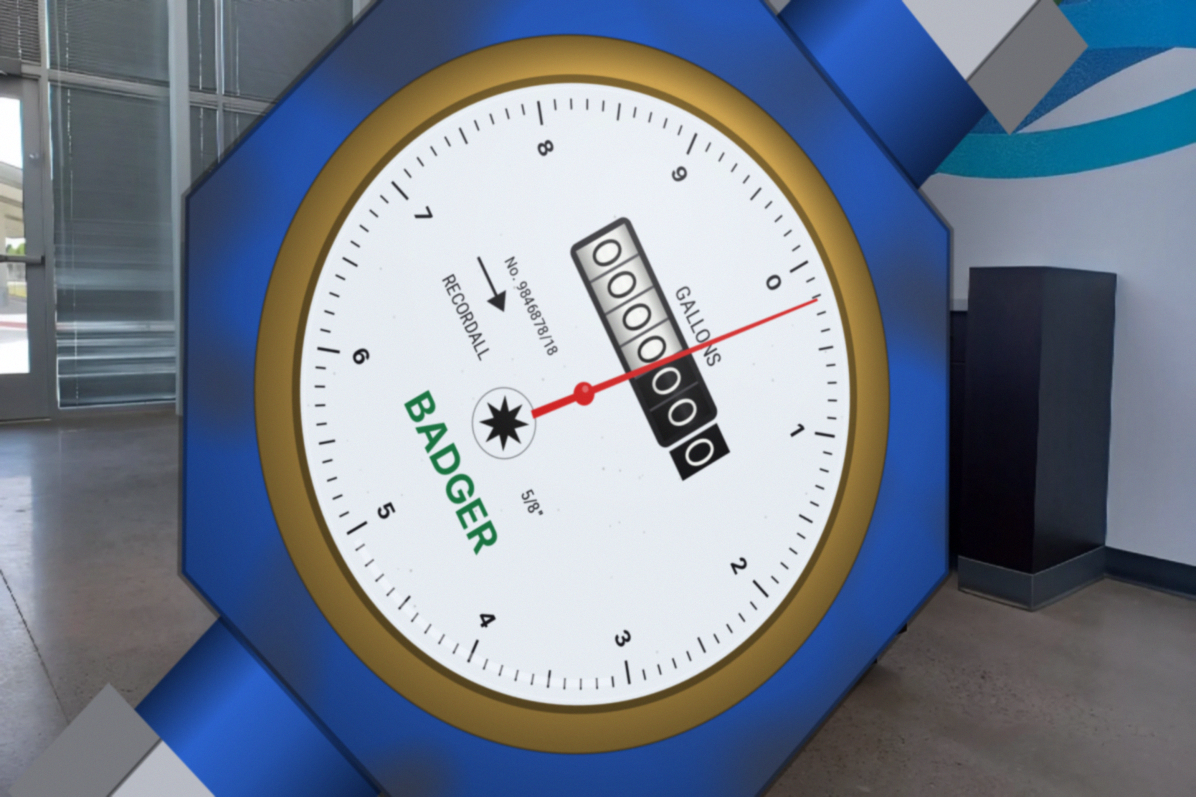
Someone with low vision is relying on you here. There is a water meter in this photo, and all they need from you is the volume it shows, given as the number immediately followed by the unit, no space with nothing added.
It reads 0.2gal
